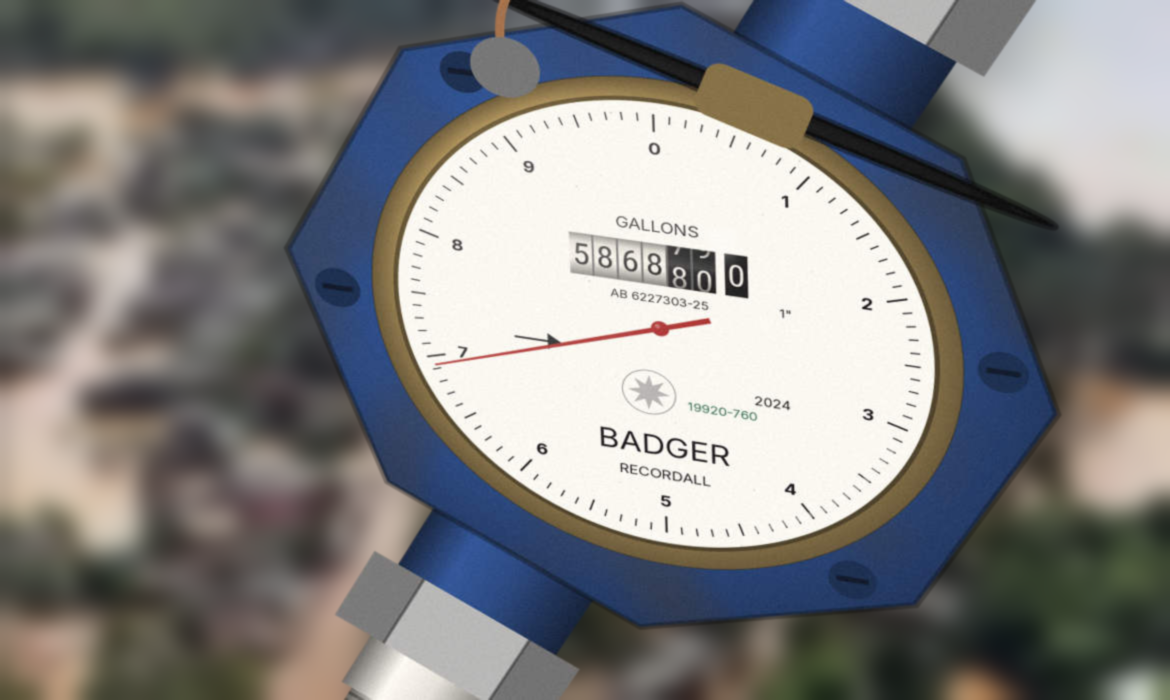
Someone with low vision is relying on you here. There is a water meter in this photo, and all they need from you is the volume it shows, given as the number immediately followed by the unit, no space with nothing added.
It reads 5868796.9gal
